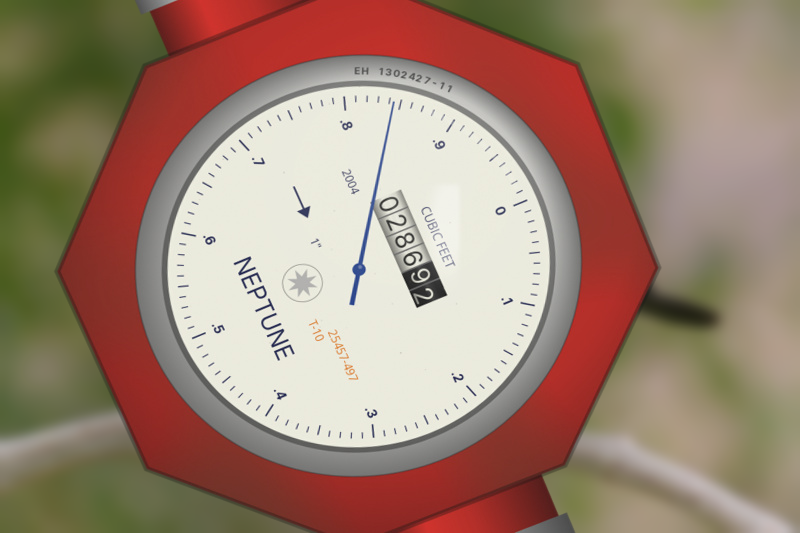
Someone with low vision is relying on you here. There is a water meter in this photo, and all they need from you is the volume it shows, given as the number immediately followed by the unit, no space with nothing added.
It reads 28691.84ft³
